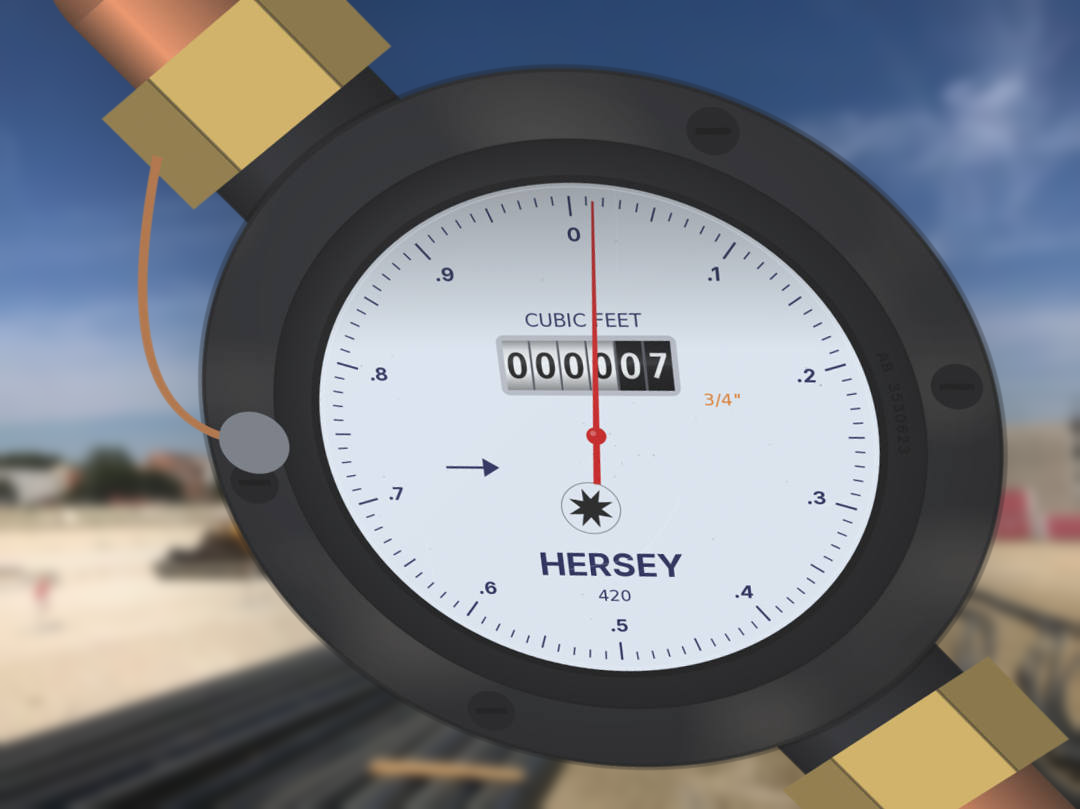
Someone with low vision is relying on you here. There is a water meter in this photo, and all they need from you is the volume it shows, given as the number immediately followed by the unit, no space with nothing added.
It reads 7.01ft³
